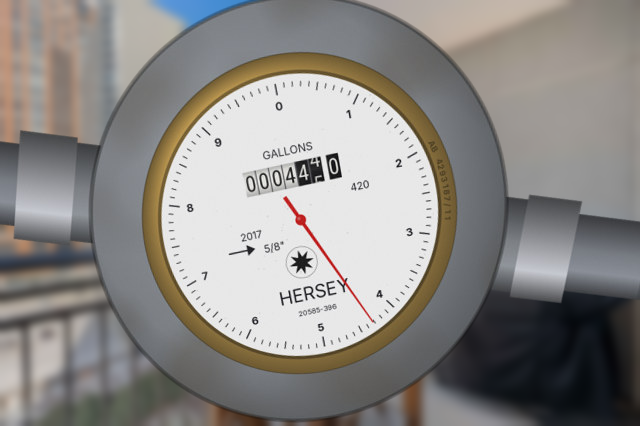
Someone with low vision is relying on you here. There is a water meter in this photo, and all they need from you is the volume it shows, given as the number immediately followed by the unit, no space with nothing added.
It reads 4444.3gal
